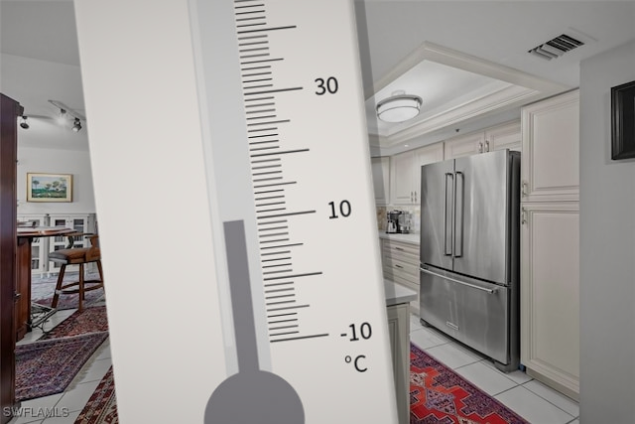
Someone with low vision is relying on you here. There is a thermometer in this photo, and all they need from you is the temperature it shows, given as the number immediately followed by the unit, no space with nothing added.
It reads 10°C
